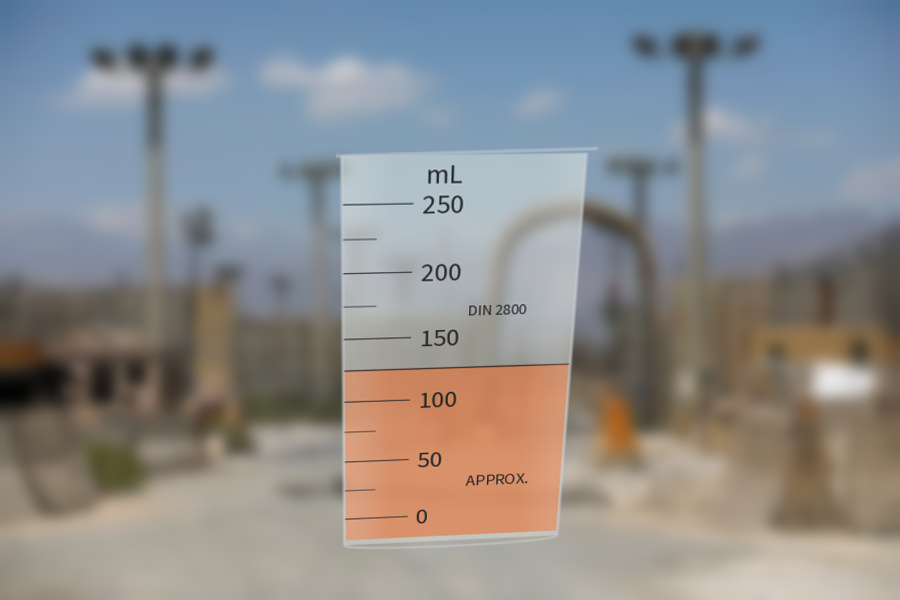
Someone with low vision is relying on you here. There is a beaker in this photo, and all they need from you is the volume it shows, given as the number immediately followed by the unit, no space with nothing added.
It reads 125mL
